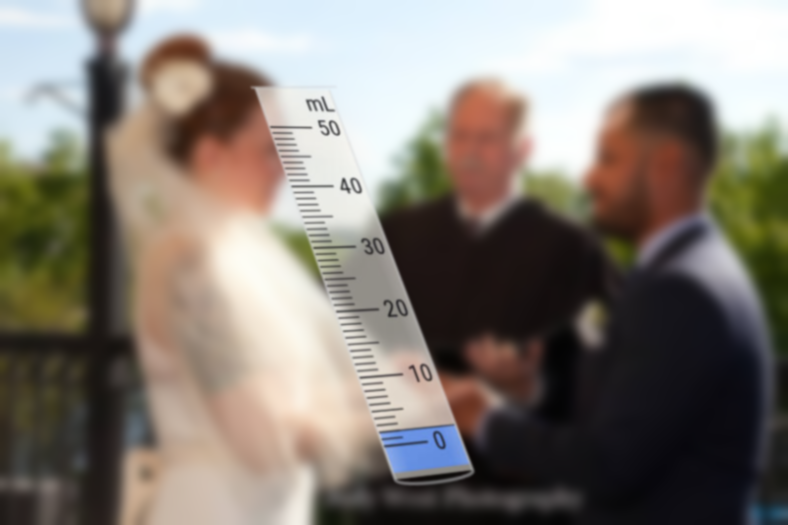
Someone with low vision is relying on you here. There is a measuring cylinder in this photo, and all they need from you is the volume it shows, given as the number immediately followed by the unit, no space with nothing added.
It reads 2mL
